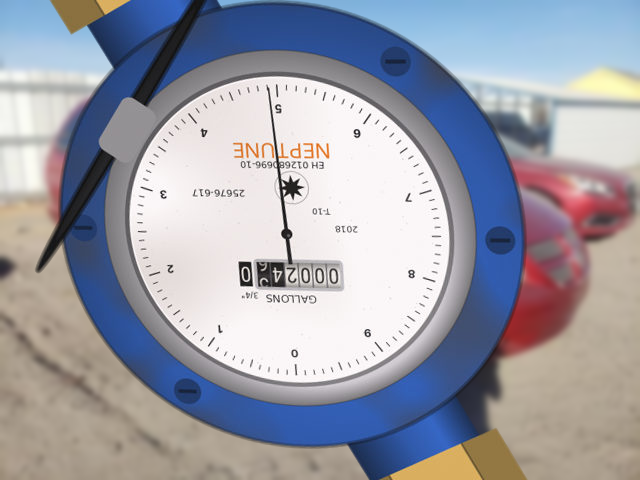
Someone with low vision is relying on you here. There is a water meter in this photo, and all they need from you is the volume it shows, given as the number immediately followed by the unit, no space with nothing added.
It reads 2454.9gal
